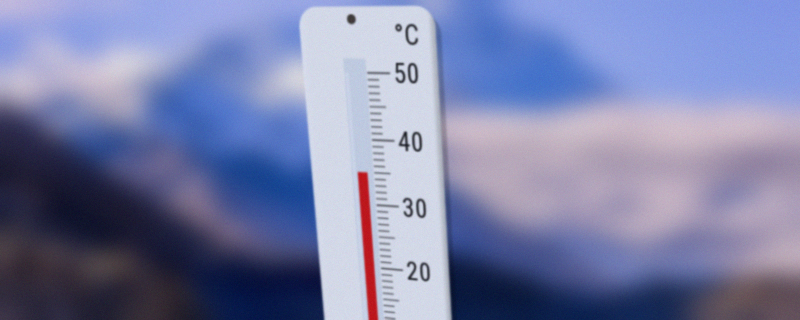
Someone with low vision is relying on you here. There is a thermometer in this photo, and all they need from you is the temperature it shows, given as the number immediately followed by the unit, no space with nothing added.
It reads 35°C
